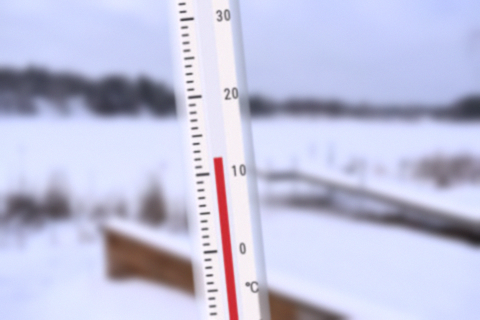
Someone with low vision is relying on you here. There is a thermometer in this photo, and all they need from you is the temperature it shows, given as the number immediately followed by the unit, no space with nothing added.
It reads 12°C
